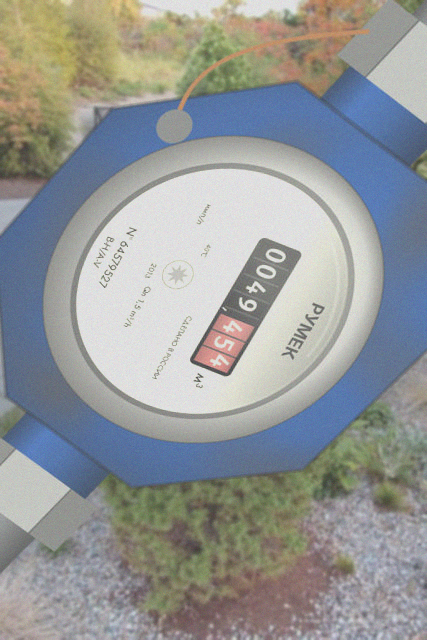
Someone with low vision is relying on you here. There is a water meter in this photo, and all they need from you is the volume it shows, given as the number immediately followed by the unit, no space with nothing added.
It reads 49.454m³
